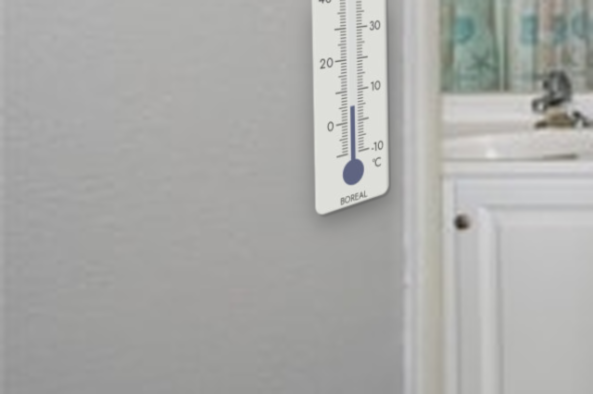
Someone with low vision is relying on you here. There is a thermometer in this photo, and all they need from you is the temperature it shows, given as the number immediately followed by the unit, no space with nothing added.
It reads 5°C
